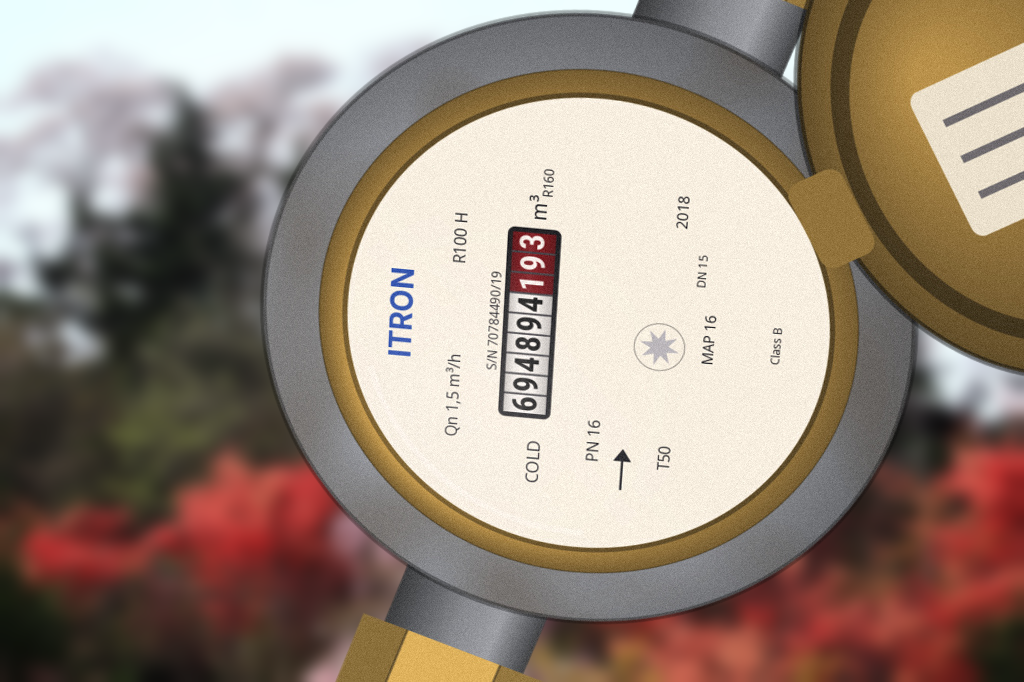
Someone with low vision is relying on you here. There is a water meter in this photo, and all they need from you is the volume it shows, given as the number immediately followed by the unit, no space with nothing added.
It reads 694894.193m³
